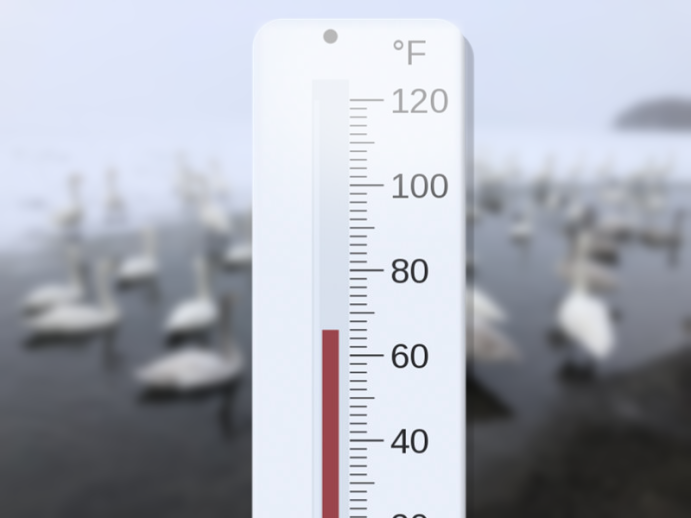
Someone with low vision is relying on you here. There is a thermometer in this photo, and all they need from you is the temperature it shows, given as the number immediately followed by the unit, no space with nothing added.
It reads 66°F
